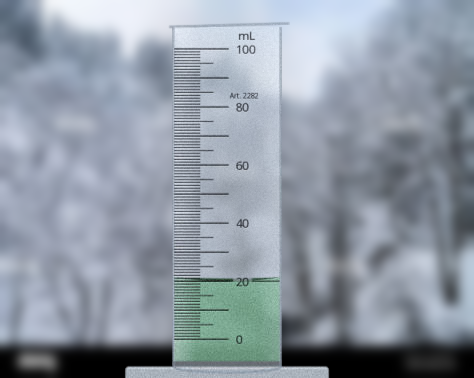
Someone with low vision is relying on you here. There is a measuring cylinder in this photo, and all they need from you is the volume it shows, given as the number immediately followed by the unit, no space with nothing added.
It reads 20mL
